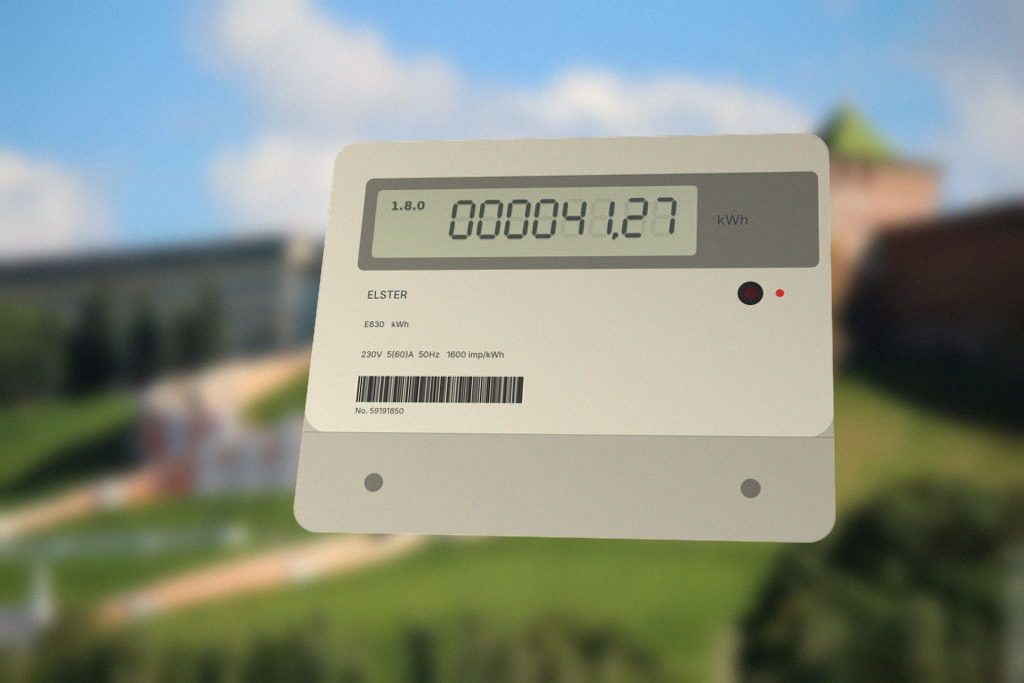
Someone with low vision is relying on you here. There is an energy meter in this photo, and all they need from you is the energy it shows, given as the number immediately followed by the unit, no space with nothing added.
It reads 41.27kWh
